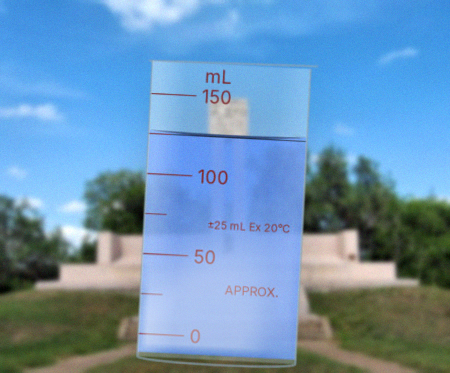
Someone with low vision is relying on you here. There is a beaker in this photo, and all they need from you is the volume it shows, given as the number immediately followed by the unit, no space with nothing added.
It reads 125mL
